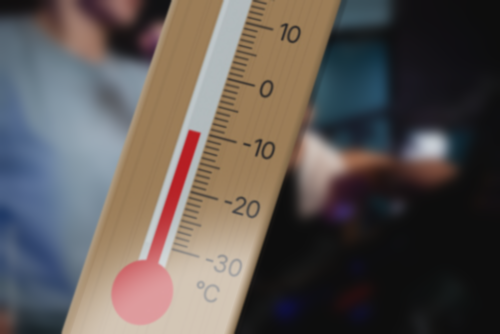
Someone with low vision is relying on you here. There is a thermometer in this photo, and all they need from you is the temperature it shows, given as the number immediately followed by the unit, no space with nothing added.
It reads -10°C
